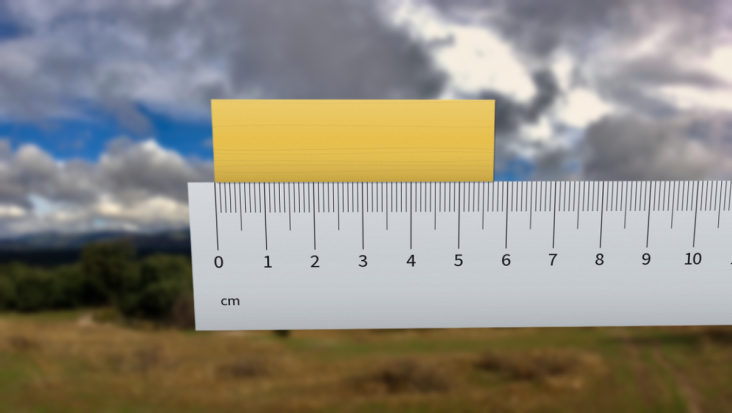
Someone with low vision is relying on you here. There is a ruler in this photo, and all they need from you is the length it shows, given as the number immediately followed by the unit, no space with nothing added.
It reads 5.7cm
